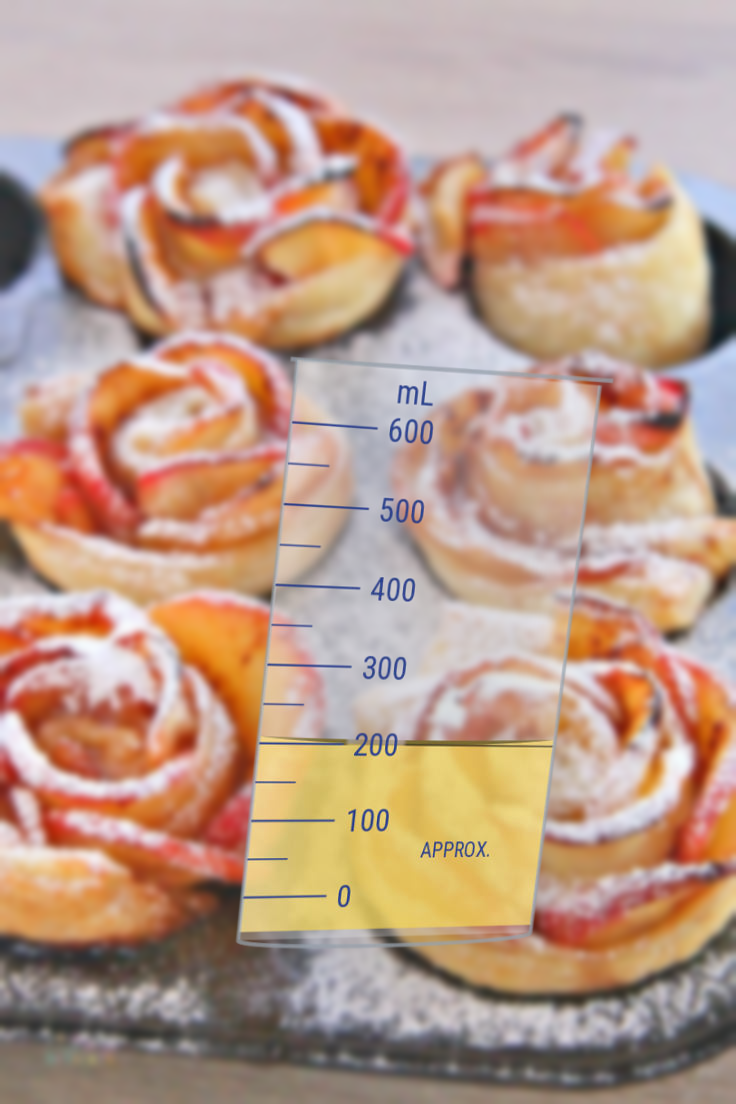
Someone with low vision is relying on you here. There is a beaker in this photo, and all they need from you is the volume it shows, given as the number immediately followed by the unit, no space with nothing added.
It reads 200mL
